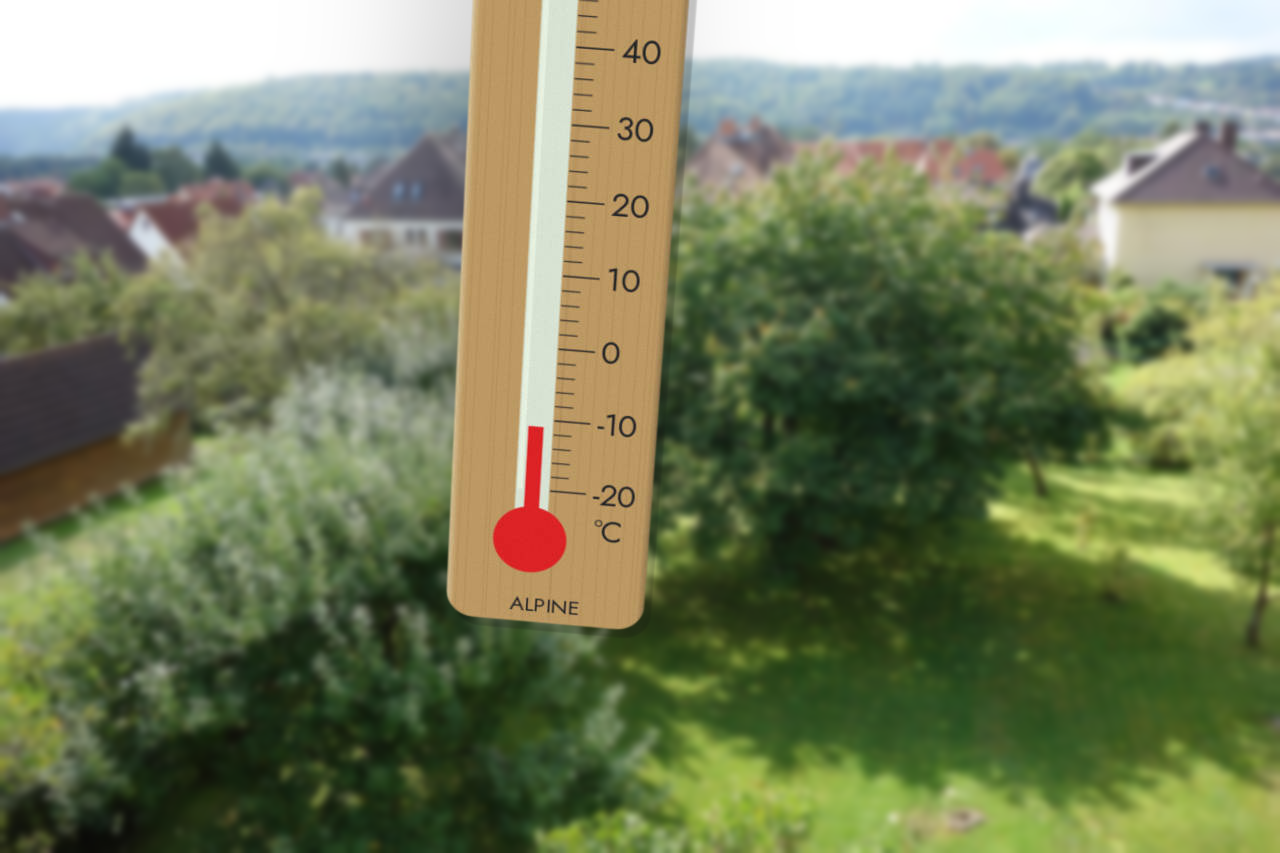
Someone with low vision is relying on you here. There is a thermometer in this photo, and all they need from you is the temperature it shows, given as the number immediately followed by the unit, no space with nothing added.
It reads -11°C
